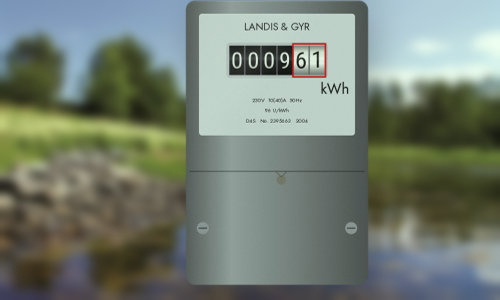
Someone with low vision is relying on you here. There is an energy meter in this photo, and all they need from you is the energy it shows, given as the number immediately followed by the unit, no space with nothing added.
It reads 9.61kWh
